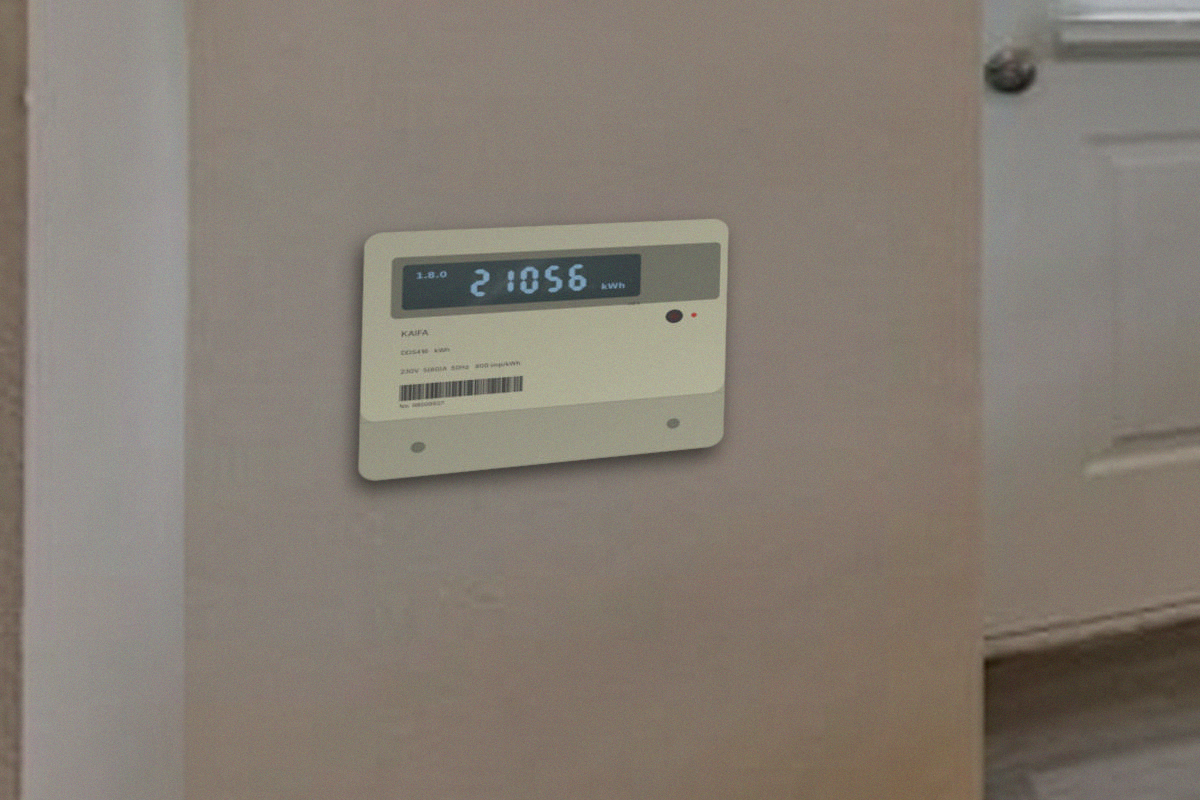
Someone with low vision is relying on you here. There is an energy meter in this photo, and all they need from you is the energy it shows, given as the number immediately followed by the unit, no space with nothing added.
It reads 21056kWh
